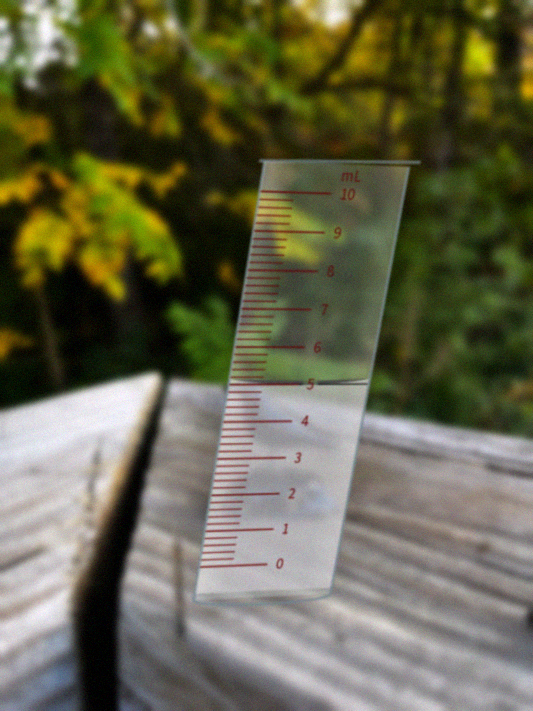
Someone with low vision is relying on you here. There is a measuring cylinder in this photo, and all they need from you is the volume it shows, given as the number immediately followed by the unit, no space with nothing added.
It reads 5mL
